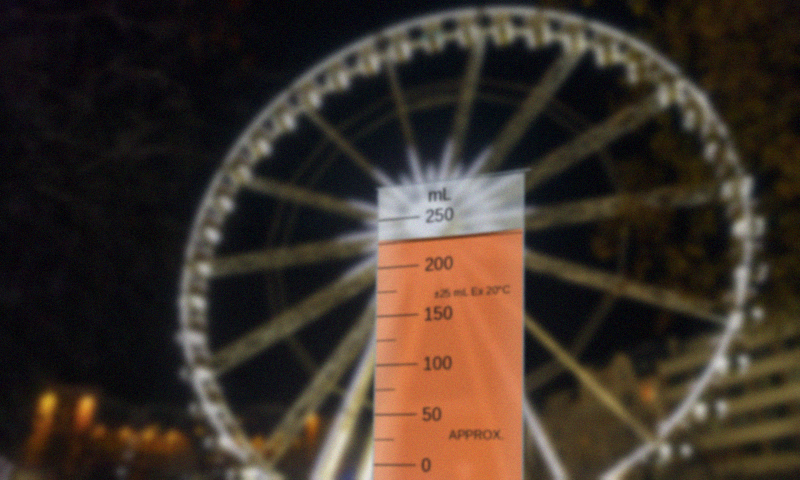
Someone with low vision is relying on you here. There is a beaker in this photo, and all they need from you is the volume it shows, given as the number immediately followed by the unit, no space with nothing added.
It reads 225mL
